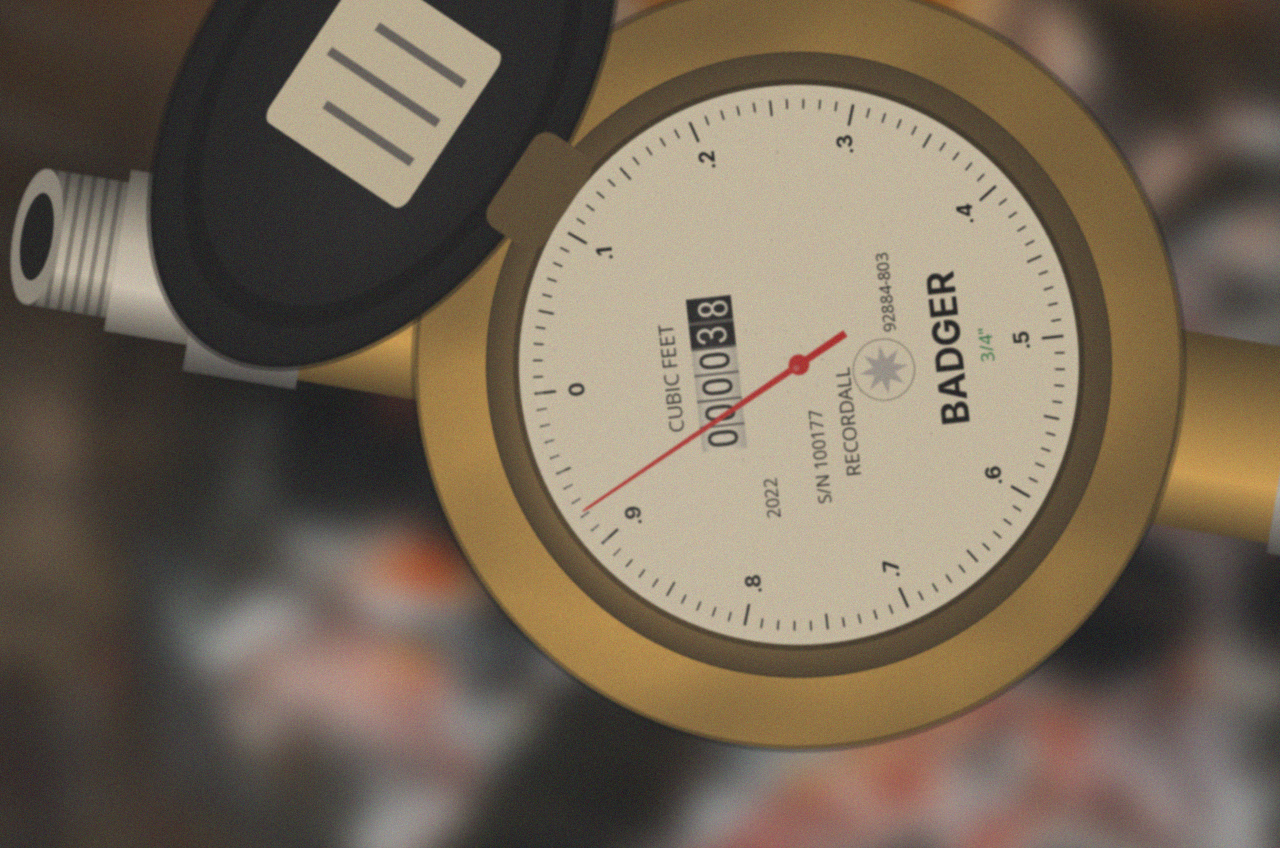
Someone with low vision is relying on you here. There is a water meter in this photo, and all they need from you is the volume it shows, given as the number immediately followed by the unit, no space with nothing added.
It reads 37.92ft³
